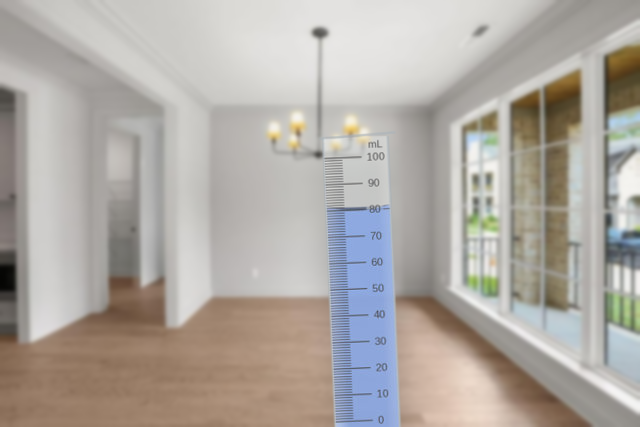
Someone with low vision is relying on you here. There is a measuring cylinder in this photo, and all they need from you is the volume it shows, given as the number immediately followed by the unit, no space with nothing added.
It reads 80mL
